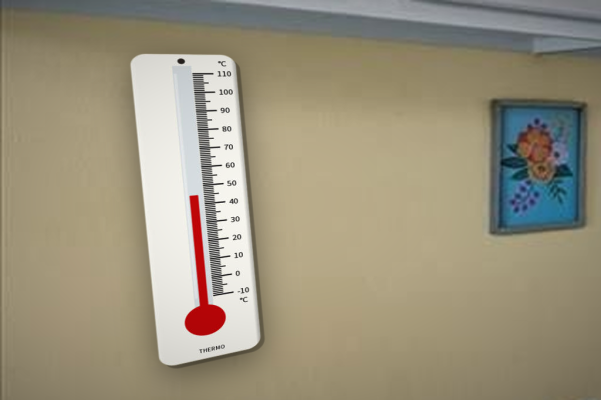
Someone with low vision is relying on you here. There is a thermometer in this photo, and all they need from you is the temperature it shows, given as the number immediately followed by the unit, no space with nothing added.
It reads 45°C
